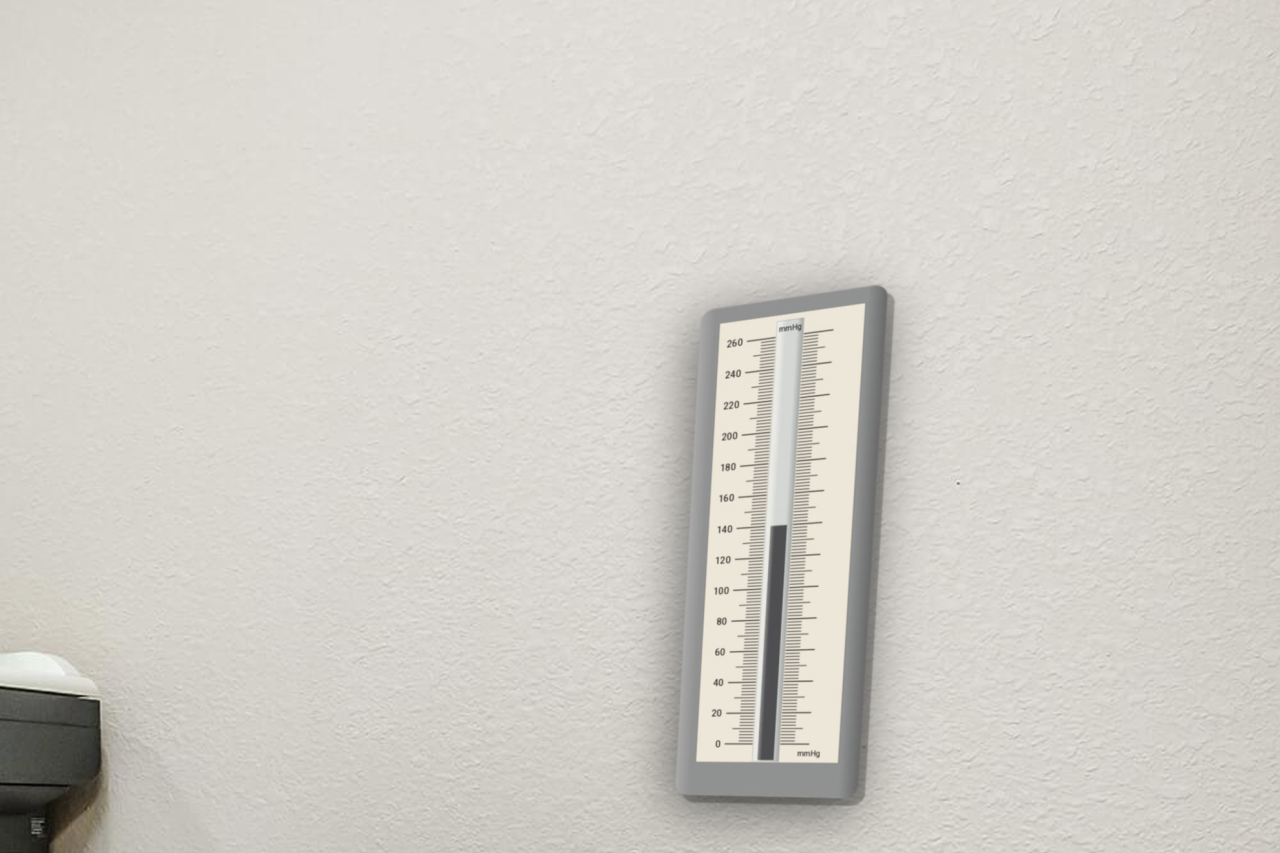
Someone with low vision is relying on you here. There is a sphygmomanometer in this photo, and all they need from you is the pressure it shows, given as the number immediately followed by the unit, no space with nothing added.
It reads 140mmHg
